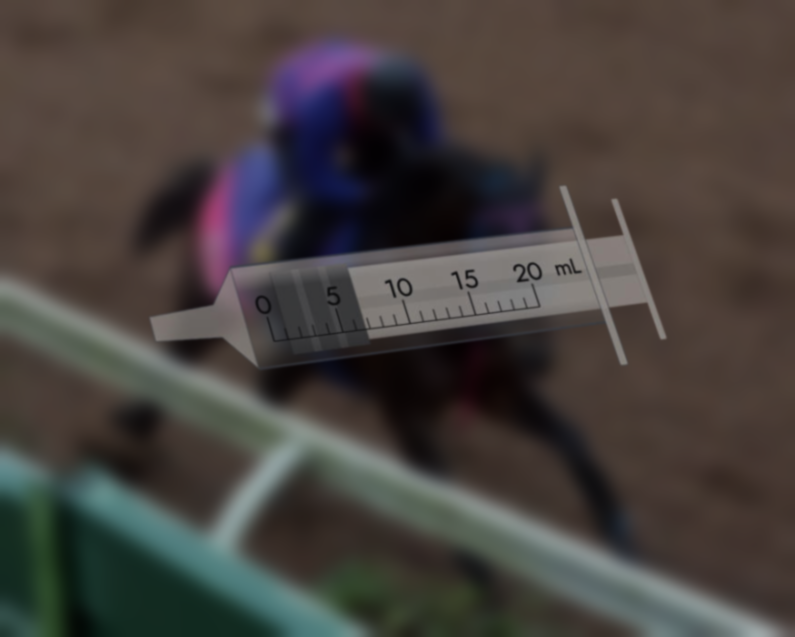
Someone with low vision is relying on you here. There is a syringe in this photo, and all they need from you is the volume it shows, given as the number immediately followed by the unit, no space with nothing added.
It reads 1mL
